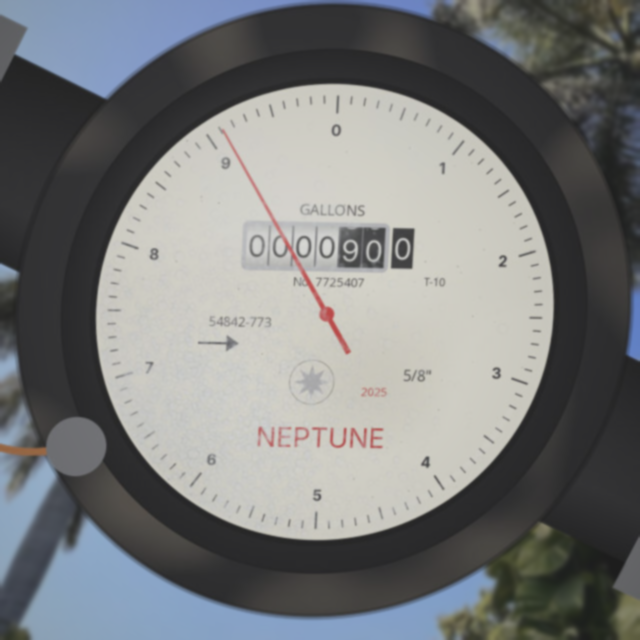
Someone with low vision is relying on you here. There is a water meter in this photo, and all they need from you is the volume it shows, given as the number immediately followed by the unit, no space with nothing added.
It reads 899.1gal
